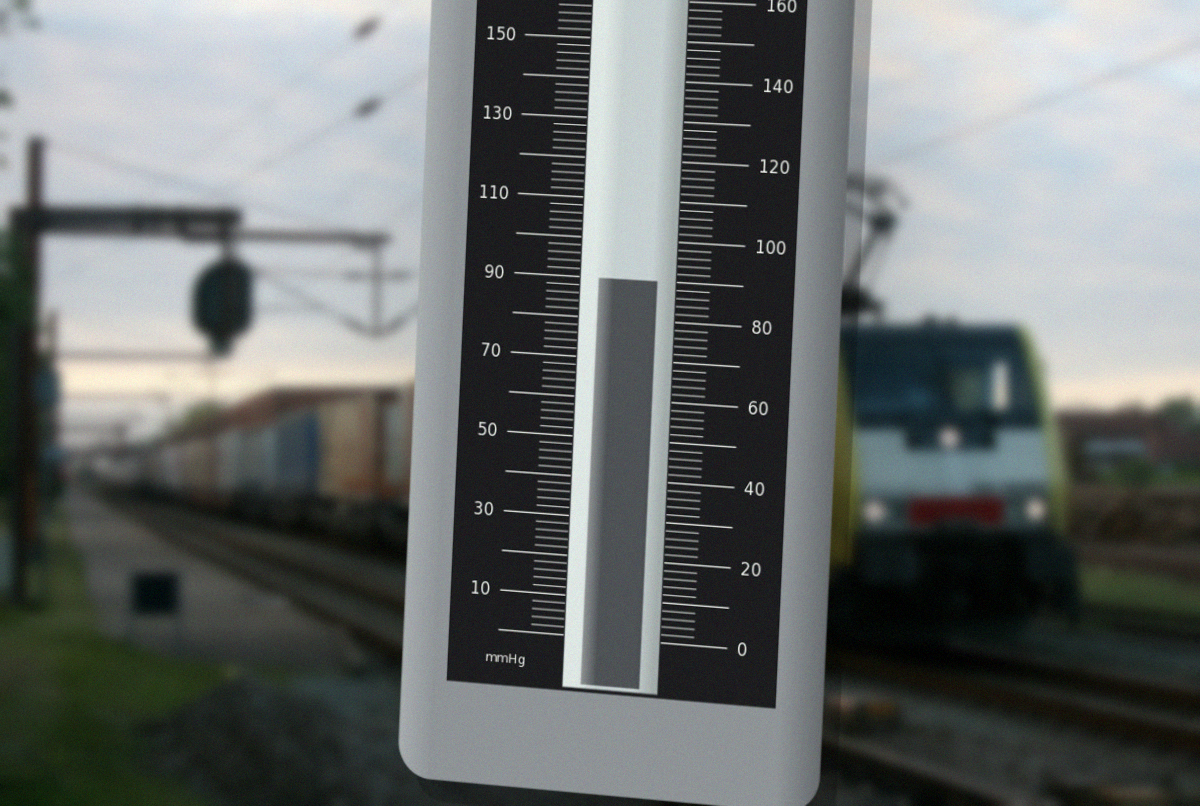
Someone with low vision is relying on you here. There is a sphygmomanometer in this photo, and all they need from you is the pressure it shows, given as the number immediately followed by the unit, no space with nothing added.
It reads 90mmHg
